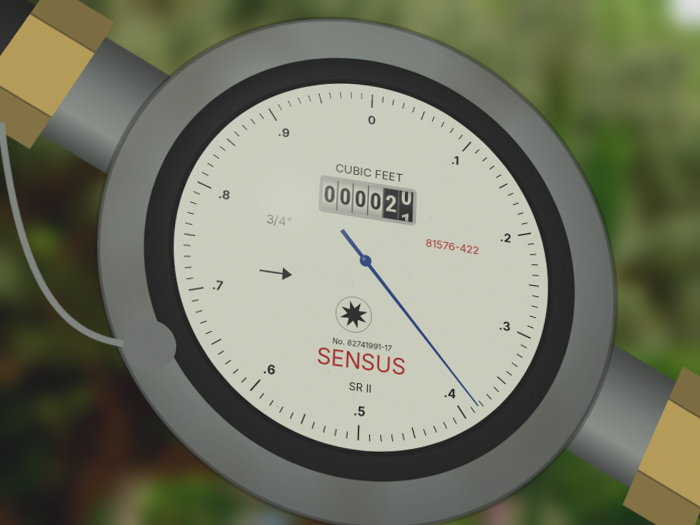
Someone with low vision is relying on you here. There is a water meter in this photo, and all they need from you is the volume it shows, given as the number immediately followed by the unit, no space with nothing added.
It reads 20.38ft³
